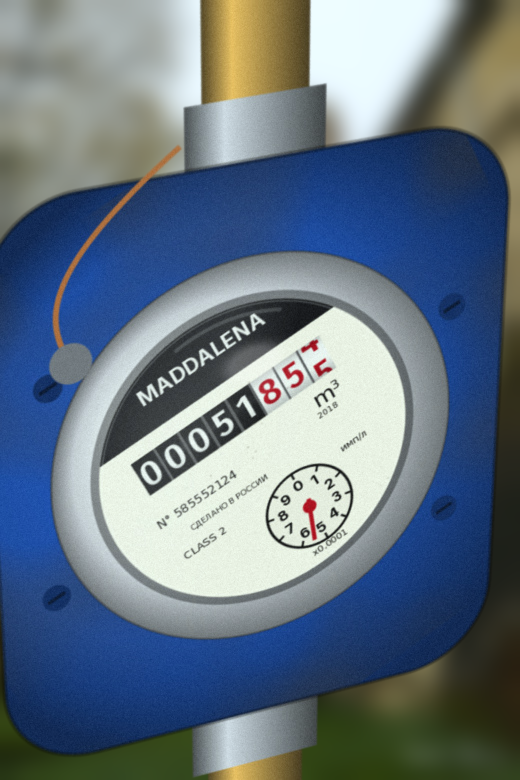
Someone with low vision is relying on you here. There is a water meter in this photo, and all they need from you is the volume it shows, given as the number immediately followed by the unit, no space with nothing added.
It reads 51.8545m³
